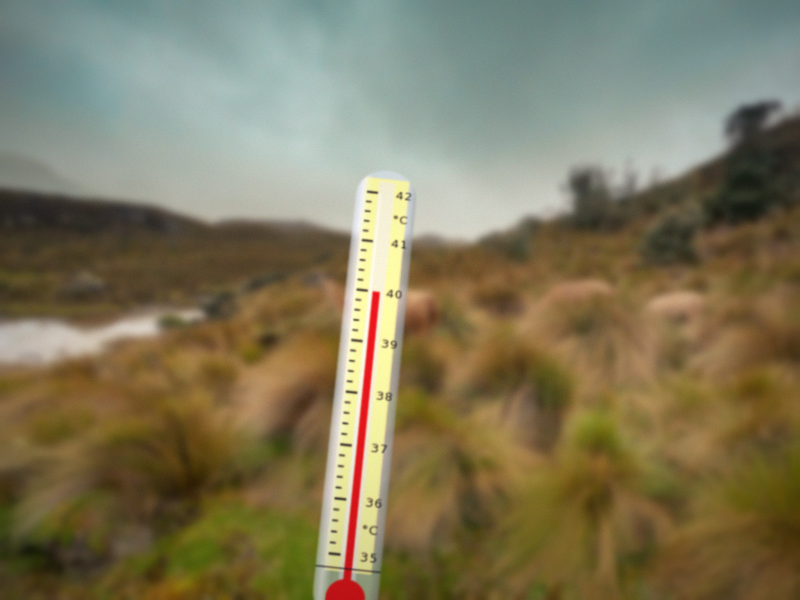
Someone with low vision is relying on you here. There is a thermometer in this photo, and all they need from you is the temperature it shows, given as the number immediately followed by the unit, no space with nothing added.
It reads 40°C
